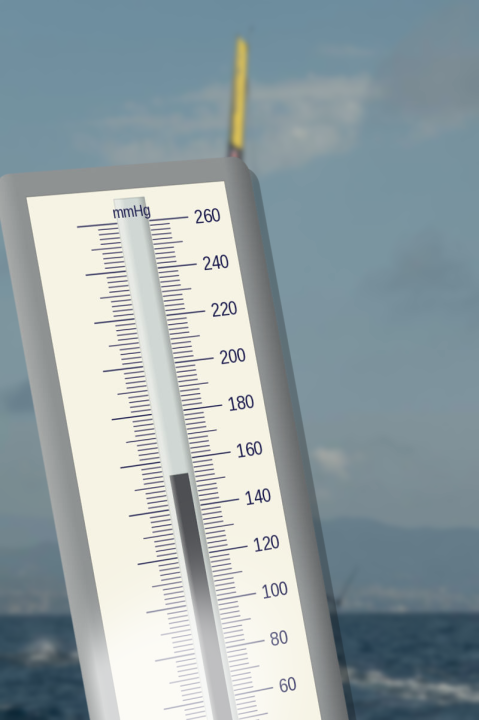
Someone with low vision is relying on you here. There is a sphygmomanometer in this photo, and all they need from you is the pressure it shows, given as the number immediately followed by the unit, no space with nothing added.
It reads 154mmHg
